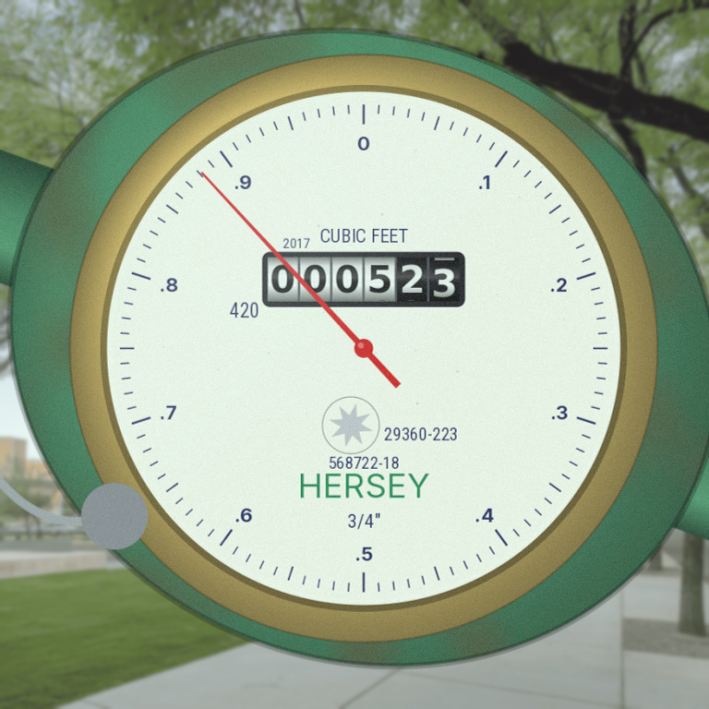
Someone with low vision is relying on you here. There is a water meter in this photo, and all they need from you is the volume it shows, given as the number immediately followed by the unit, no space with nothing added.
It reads 522.88ft³
